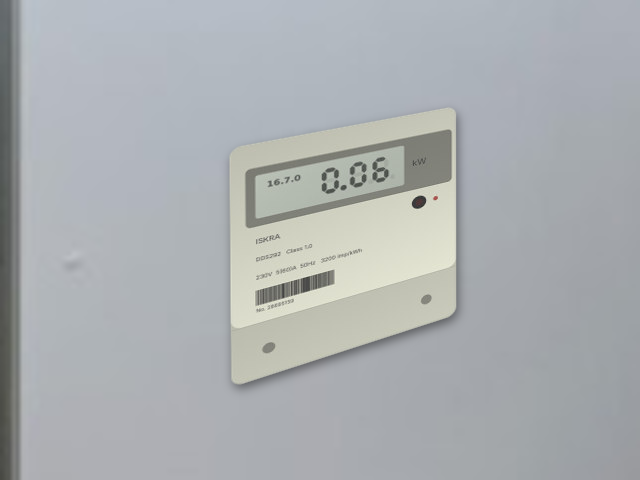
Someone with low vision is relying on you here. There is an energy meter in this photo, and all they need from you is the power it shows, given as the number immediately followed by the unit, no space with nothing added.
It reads 0.06kW
